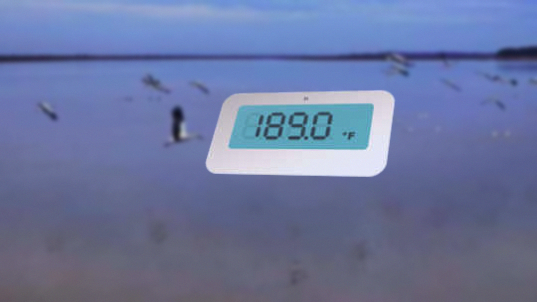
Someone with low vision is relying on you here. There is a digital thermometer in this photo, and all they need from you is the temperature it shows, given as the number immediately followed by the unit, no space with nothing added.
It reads 189.0°F
